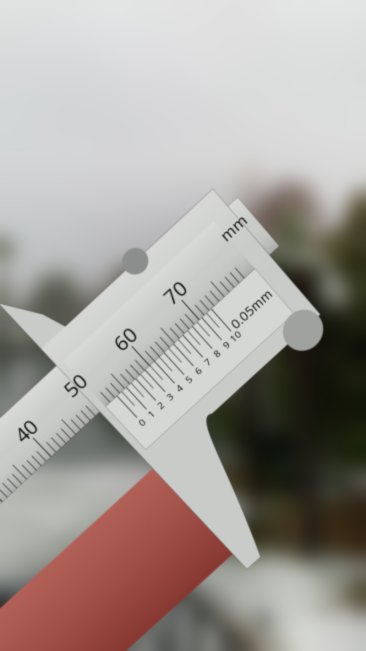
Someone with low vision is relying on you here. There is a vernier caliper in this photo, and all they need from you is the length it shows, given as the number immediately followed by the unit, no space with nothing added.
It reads 53.4mm
